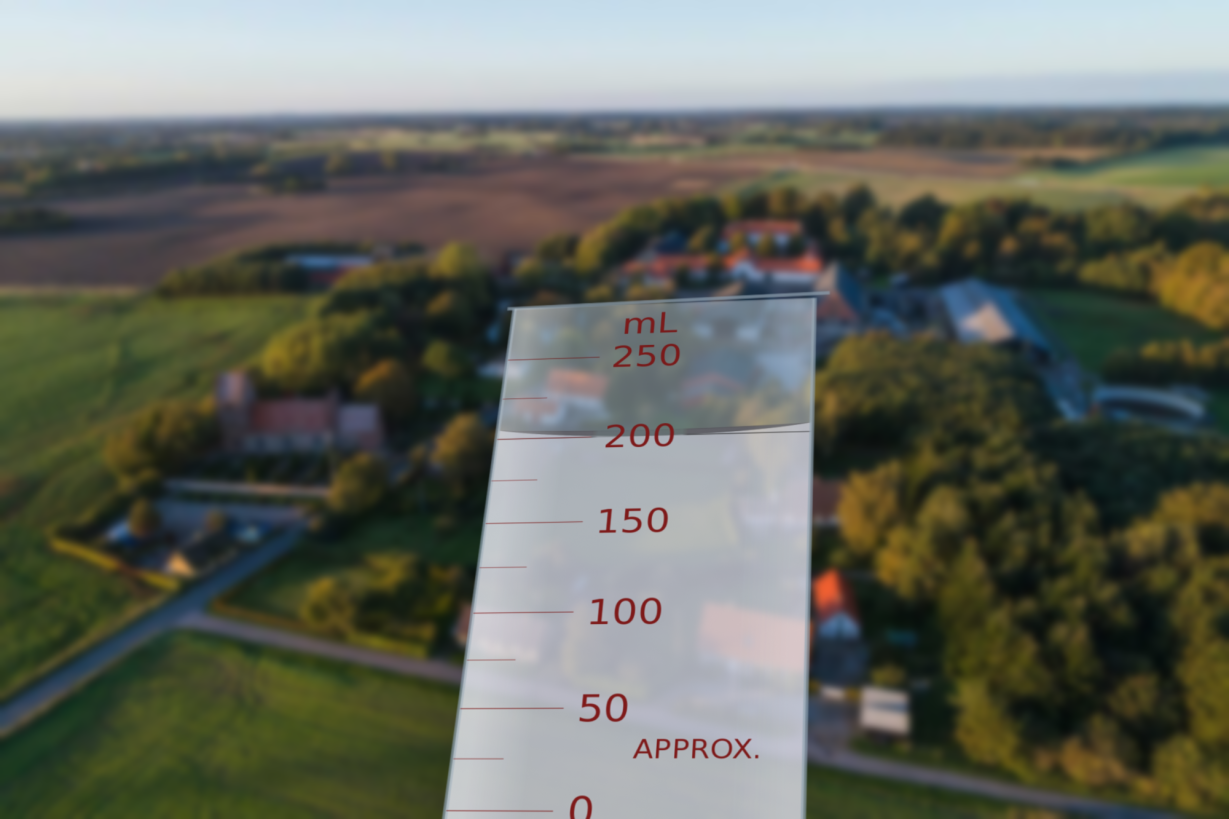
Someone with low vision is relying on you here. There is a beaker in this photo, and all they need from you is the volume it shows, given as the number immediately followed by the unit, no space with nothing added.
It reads 200mL
